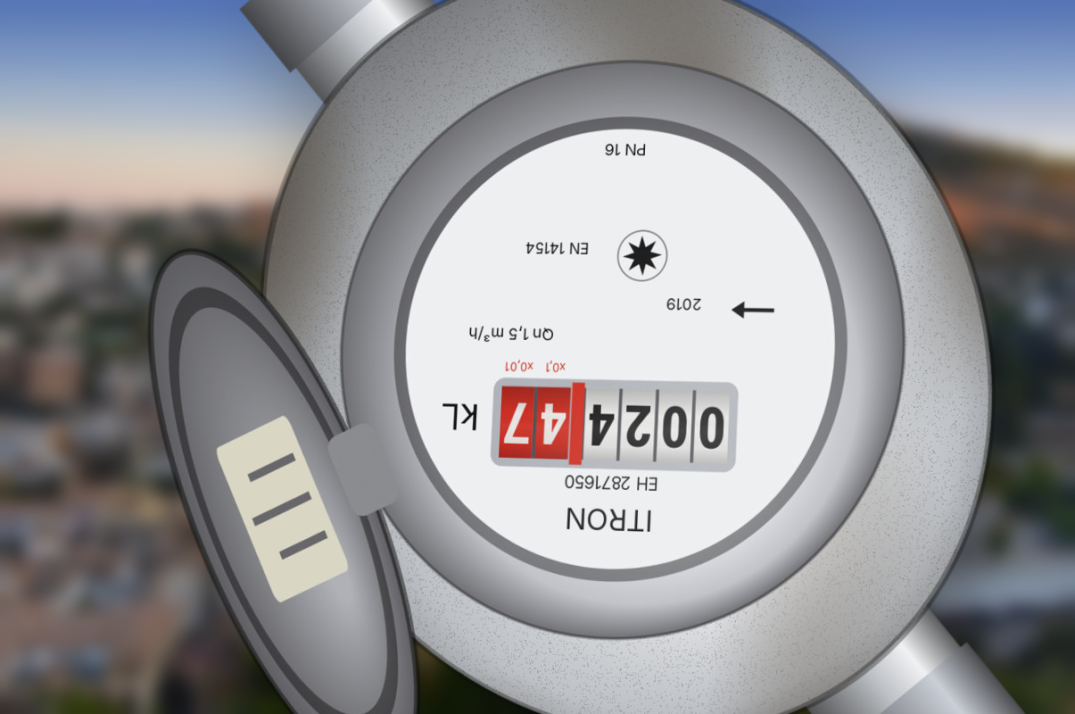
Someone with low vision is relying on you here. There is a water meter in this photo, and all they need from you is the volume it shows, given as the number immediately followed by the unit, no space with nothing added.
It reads 24.47kL
